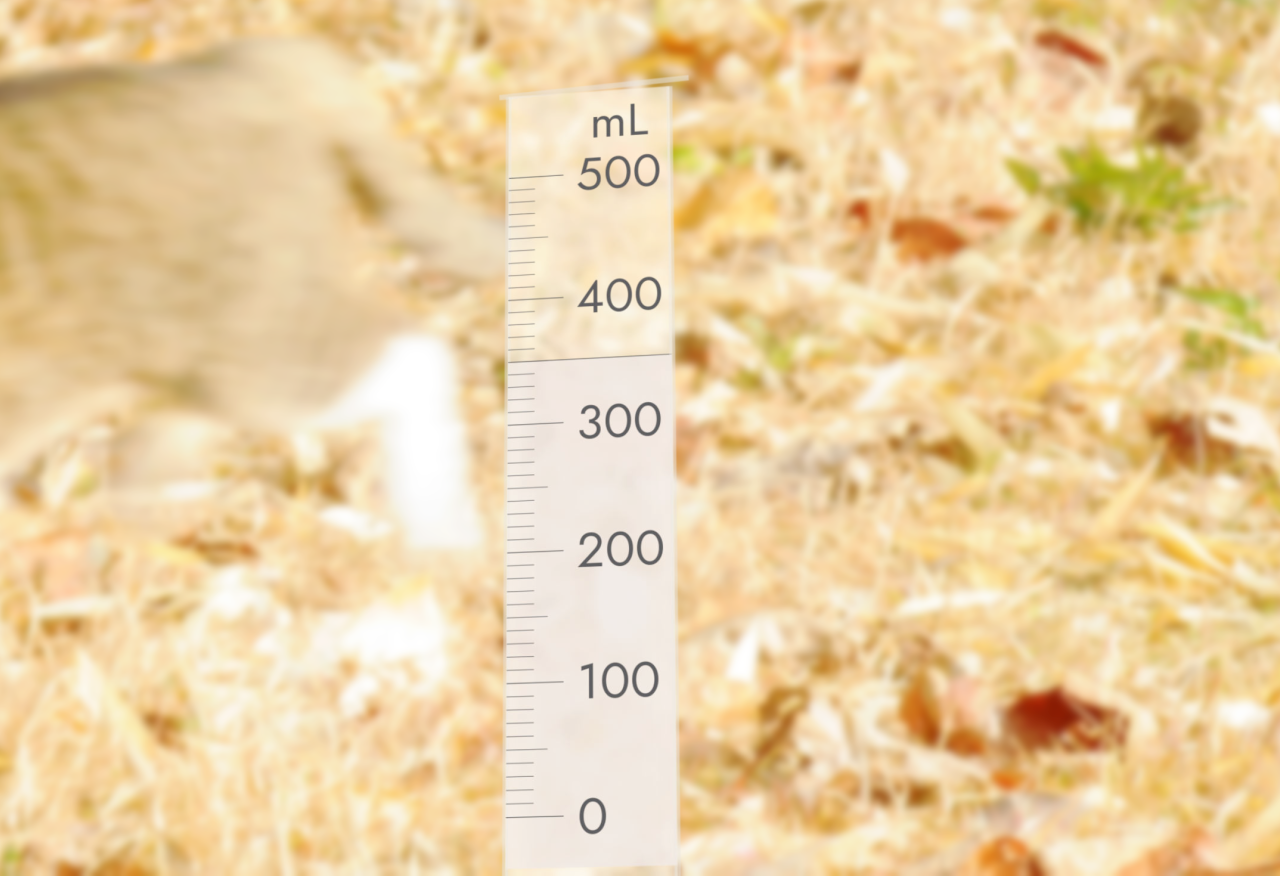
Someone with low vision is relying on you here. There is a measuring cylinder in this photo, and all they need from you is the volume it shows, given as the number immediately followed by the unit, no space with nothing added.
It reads 350mL
